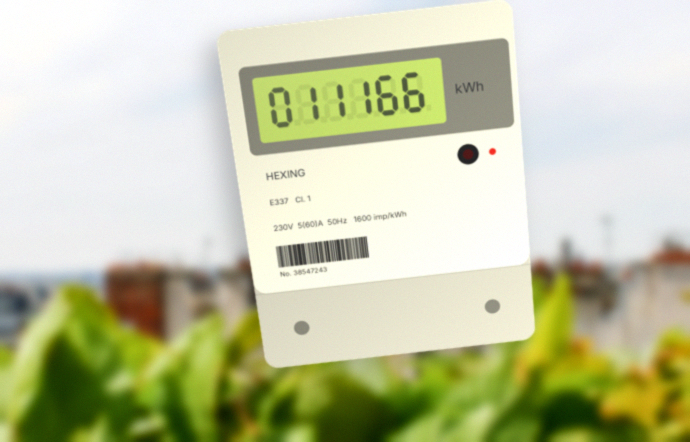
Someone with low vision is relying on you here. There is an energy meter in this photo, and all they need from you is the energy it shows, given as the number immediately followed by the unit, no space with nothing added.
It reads 11166kWh
